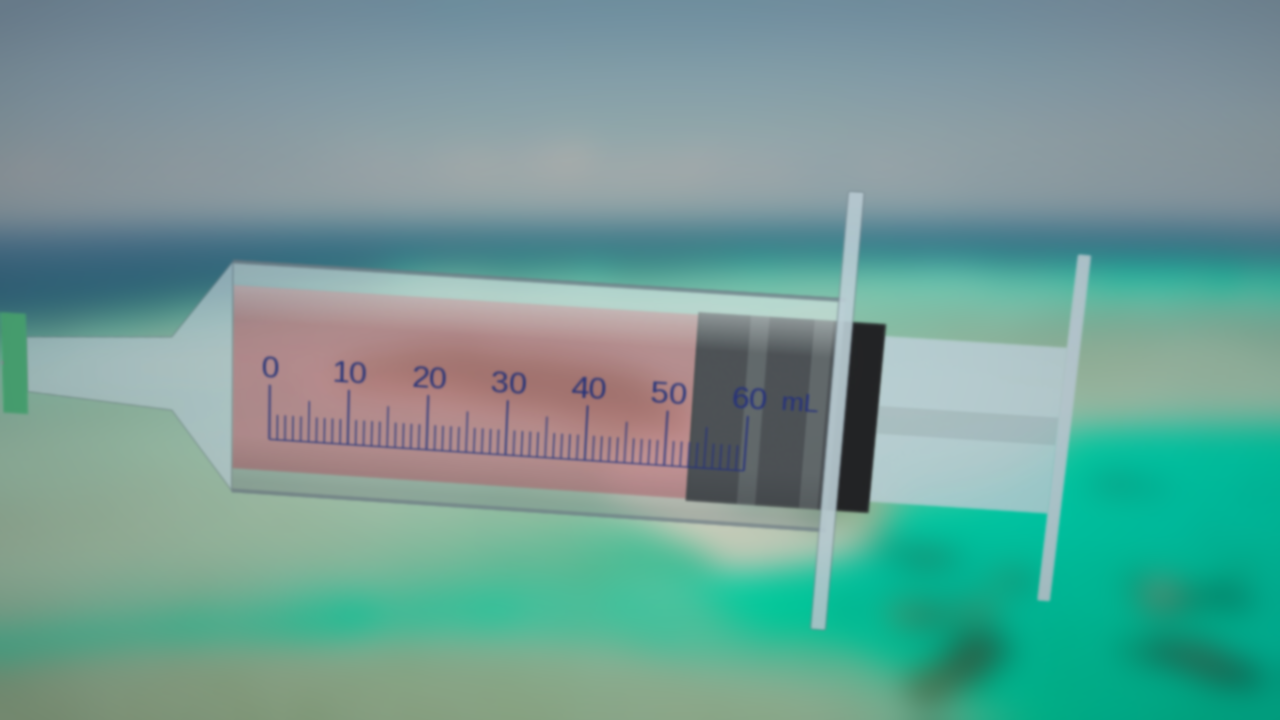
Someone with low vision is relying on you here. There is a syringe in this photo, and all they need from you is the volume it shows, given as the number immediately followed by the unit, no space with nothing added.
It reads 53mL
